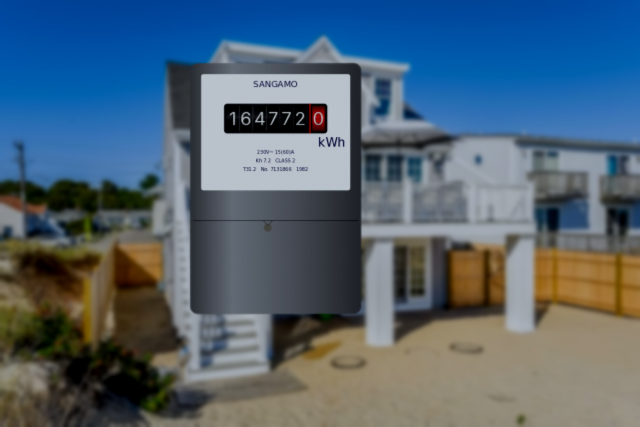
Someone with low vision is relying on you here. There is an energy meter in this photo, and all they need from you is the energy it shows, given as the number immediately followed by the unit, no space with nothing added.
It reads 164772.0kWh
